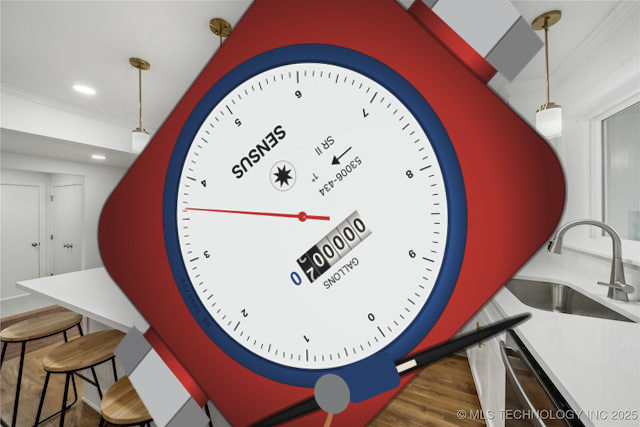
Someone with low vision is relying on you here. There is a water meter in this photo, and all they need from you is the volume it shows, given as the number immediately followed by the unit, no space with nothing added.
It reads 23.6gal
